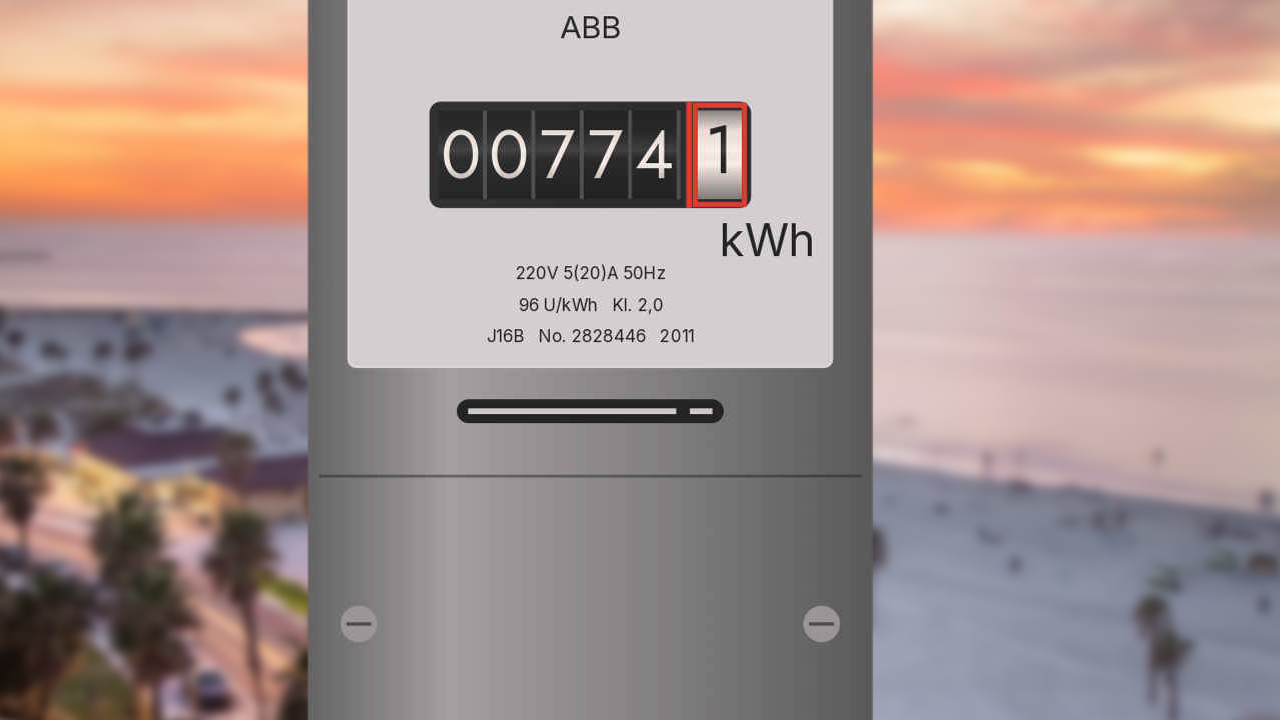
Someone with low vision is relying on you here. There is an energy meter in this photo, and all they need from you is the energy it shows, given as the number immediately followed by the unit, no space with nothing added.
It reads 774.1kWh
